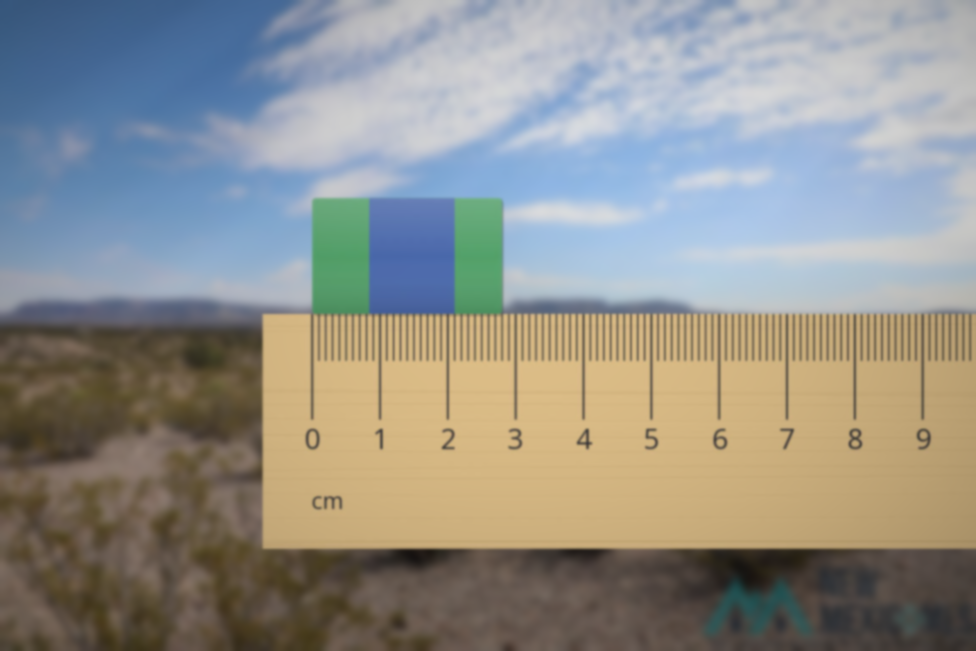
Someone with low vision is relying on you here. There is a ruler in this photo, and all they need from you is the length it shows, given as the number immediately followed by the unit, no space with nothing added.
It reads 2.8cm
